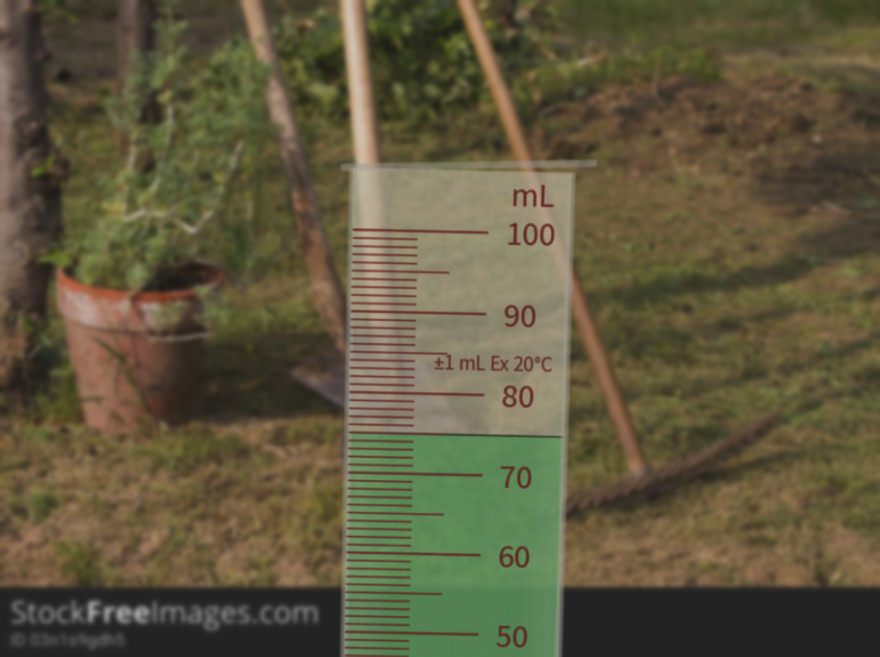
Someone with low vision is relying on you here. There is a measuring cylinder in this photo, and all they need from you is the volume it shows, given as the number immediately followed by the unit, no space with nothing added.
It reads 75mL
